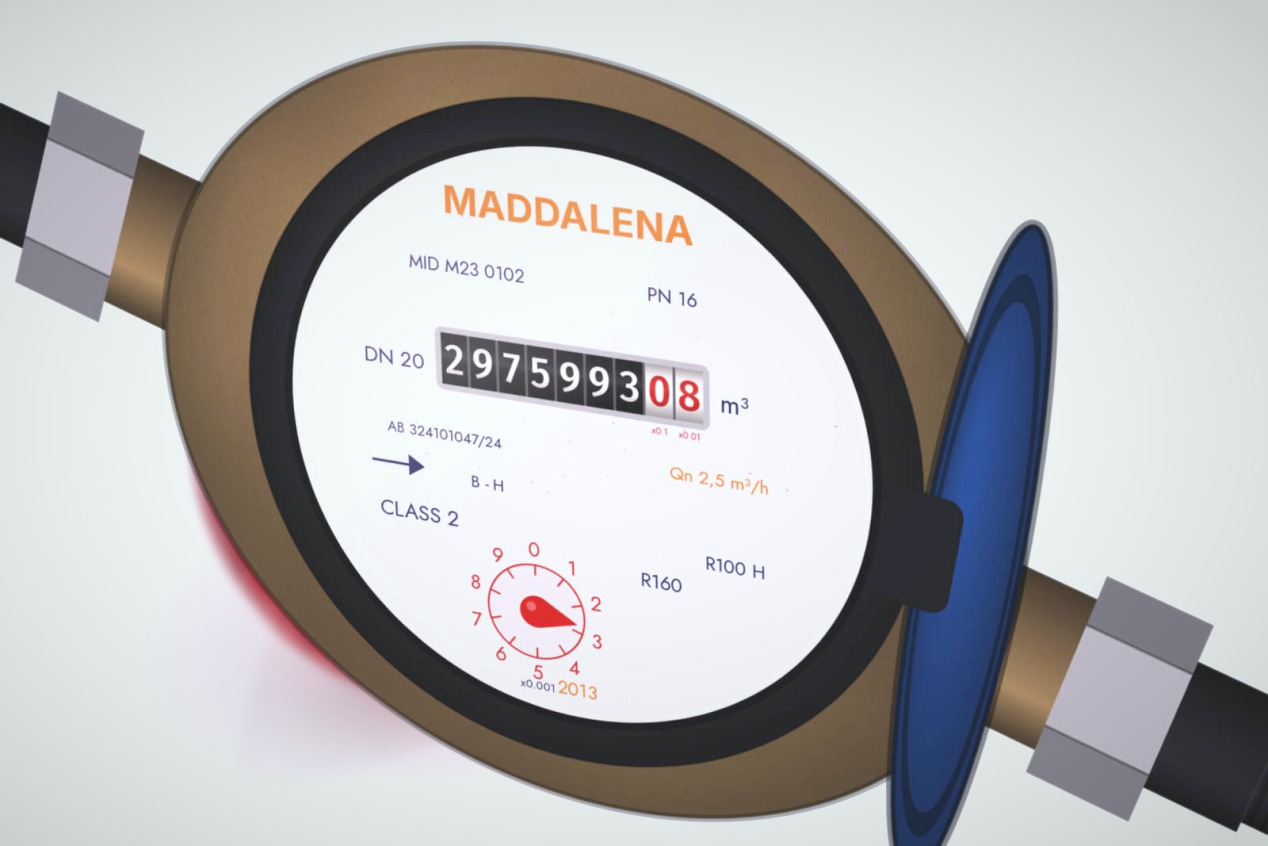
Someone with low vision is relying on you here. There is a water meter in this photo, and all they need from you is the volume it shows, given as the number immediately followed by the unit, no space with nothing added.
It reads 2975993.082m³
